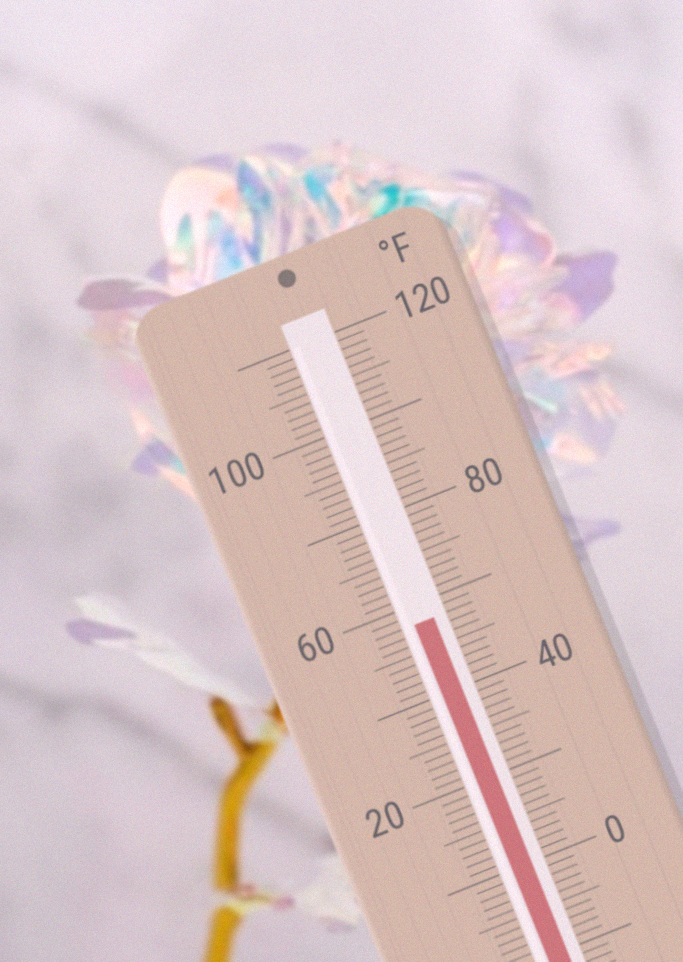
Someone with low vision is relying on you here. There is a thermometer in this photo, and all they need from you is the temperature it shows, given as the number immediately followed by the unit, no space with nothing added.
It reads 56°F
